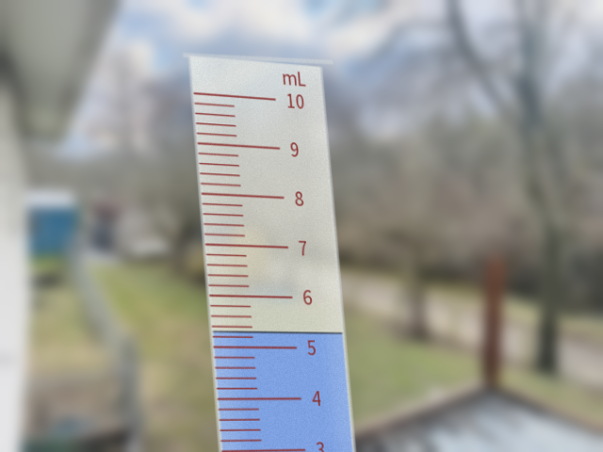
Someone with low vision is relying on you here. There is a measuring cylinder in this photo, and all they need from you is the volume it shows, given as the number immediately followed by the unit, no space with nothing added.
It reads 5.3mL
